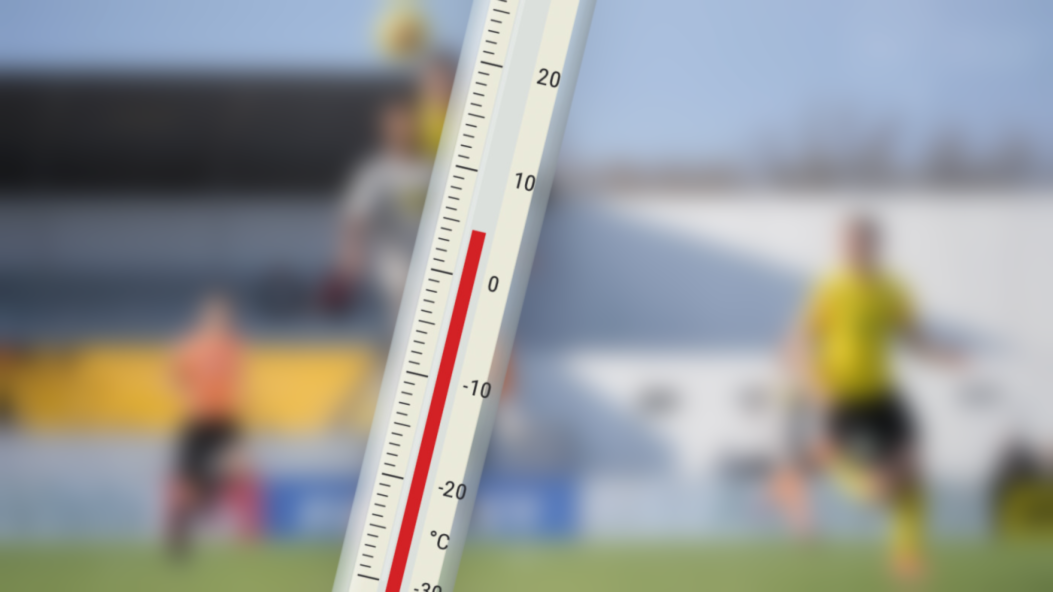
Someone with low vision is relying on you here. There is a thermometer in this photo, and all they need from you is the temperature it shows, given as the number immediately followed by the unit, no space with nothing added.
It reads 4.5°C
